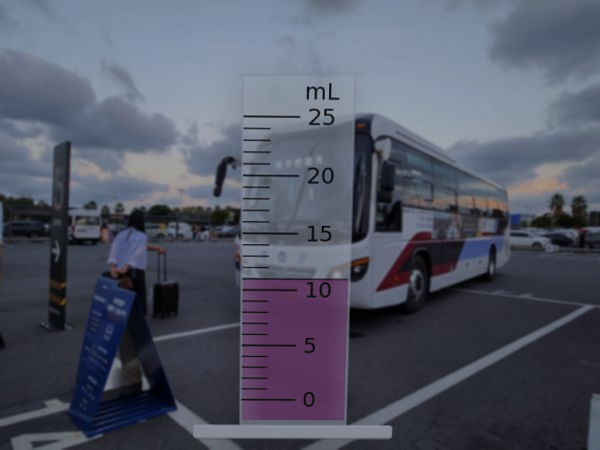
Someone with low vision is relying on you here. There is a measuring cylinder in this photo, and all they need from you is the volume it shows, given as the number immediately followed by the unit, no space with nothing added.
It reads 11mL
